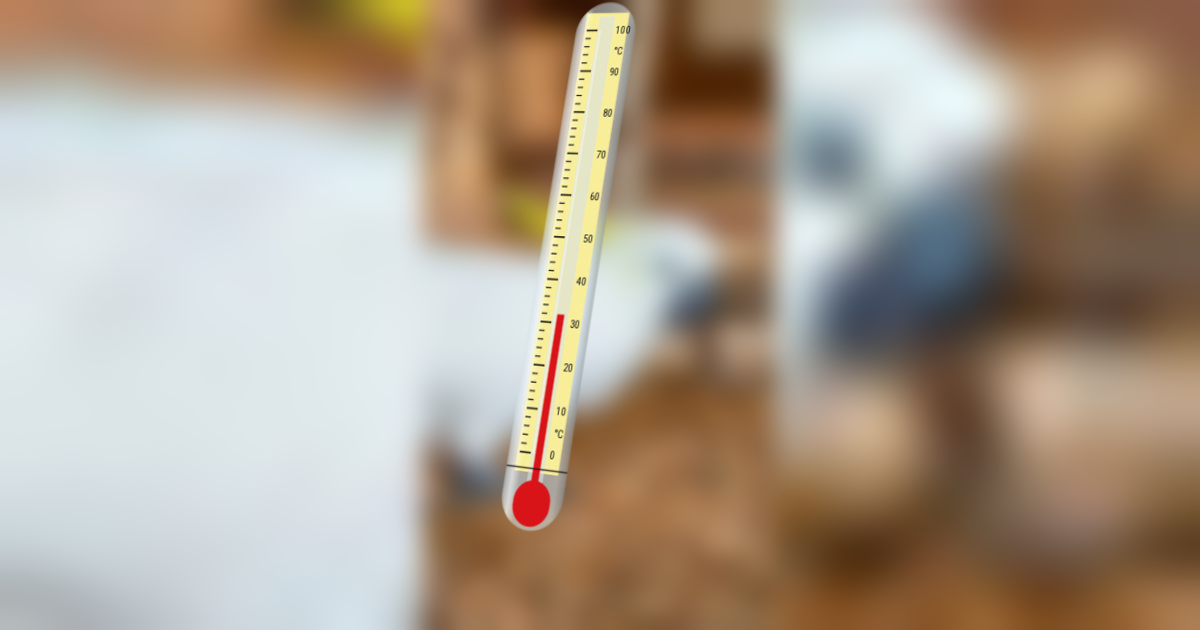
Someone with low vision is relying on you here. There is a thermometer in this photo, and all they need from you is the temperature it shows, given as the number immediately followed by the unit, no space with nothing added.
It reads 32°C
